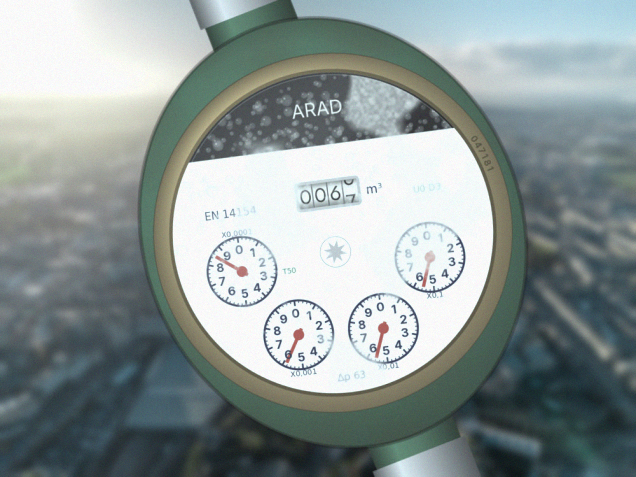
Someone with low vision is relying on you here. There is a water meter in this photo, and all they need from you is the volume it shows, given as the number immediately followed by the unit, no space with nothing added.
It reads 66.5558m³
